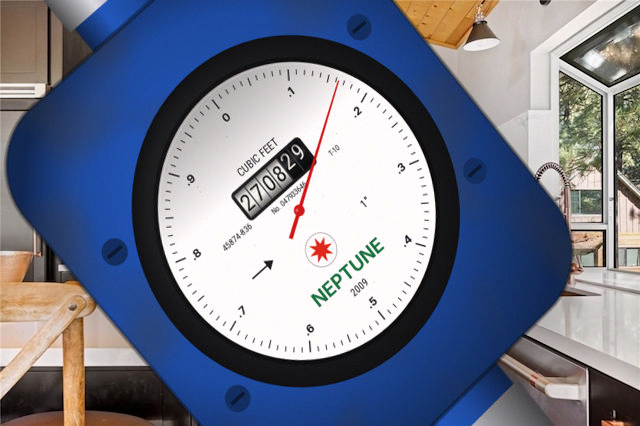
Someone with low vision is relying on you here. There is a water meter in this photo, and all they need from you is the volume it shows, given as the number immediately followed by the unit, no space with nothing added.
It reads 270829.16ft³
